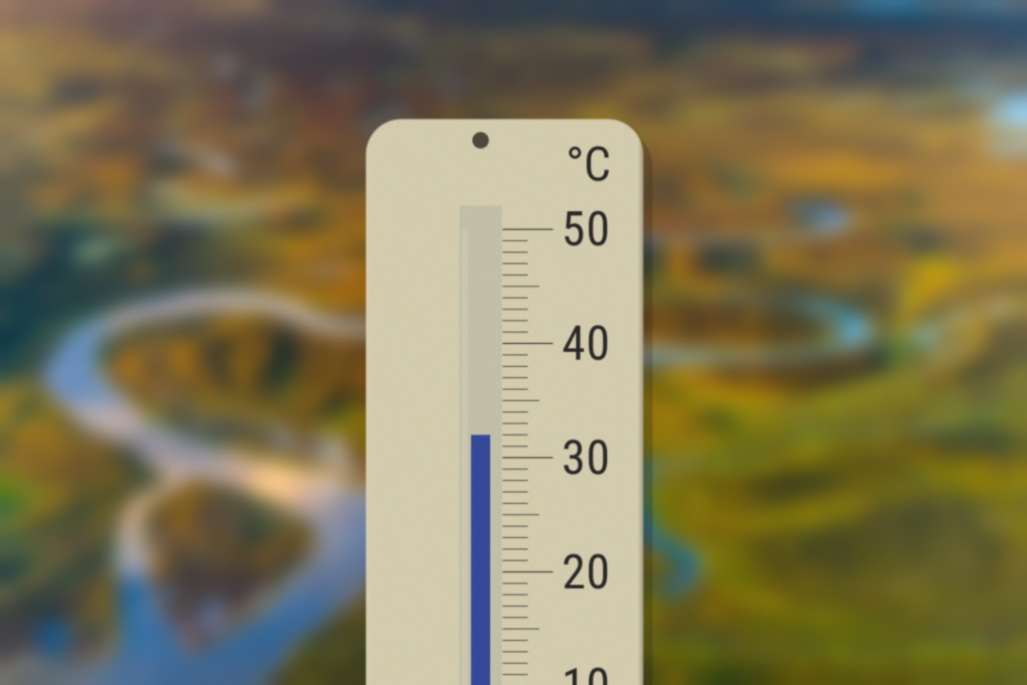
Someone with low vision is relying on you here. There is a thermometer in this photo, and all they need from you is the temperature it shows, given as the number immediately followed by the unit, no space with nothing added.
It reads 32°C
